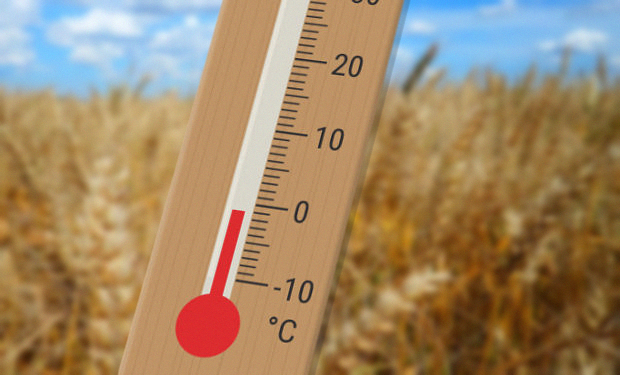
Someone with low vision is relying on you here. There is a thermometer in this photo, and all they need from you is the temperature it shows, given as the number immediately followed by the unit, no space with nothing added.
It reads -1°C
